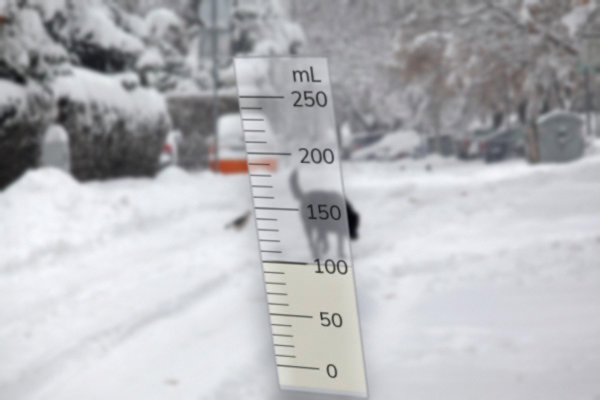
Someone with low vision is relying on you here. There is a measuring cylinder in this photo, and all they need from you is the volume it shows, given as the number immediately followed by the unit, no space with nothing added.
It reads 100mL
